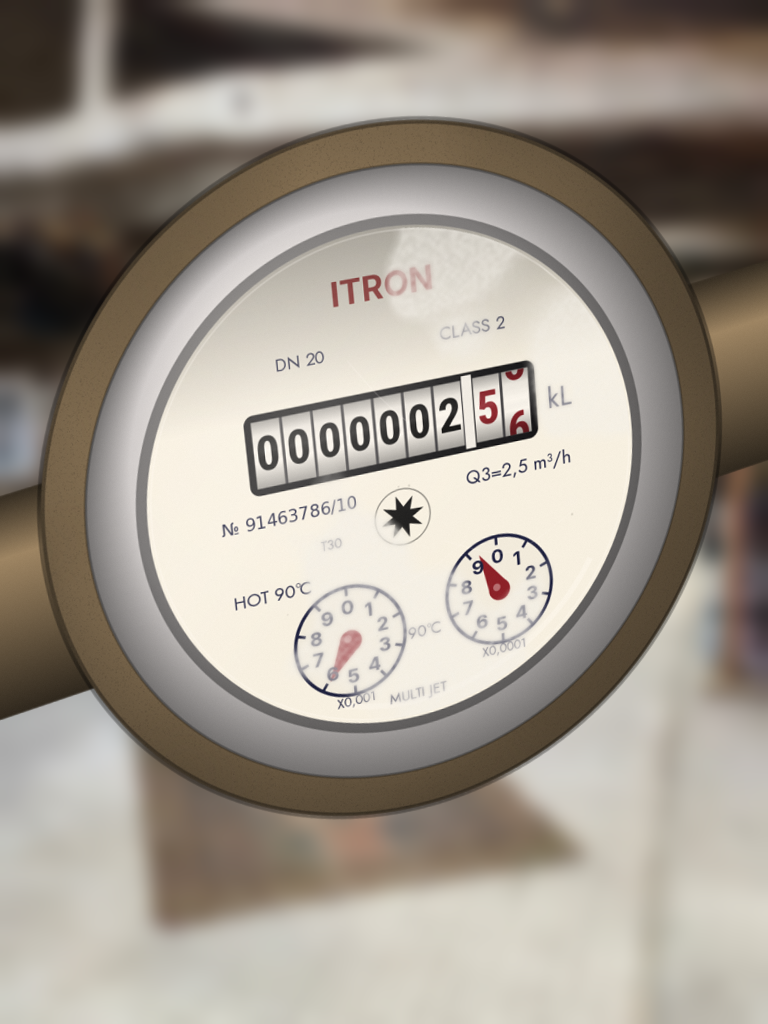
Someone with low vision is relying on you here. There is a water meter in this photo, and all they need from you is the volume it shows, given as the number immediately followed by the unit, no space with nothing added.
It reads 2.5559kL
